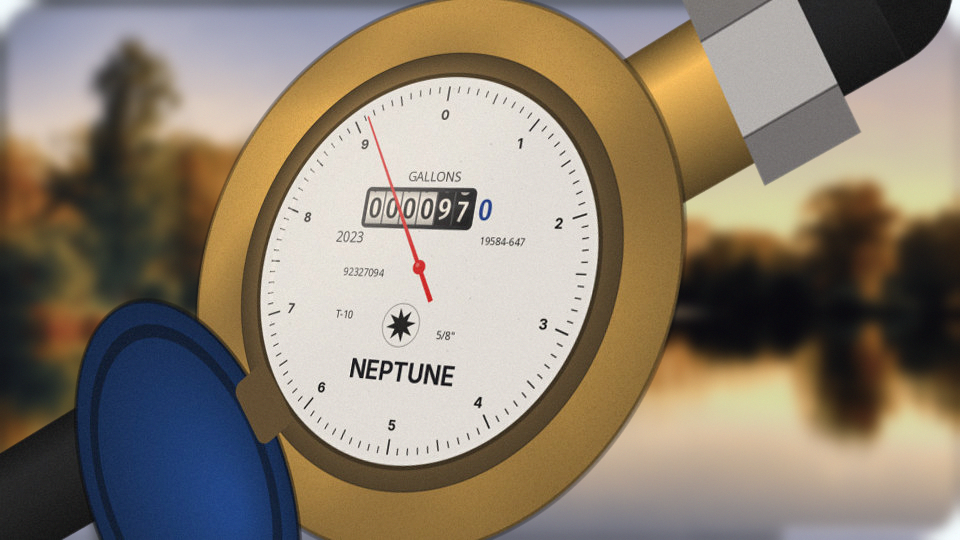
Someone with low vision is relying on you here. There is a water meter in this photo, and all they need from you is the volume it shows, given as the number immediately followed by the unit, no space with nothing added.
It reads 969.1gal
